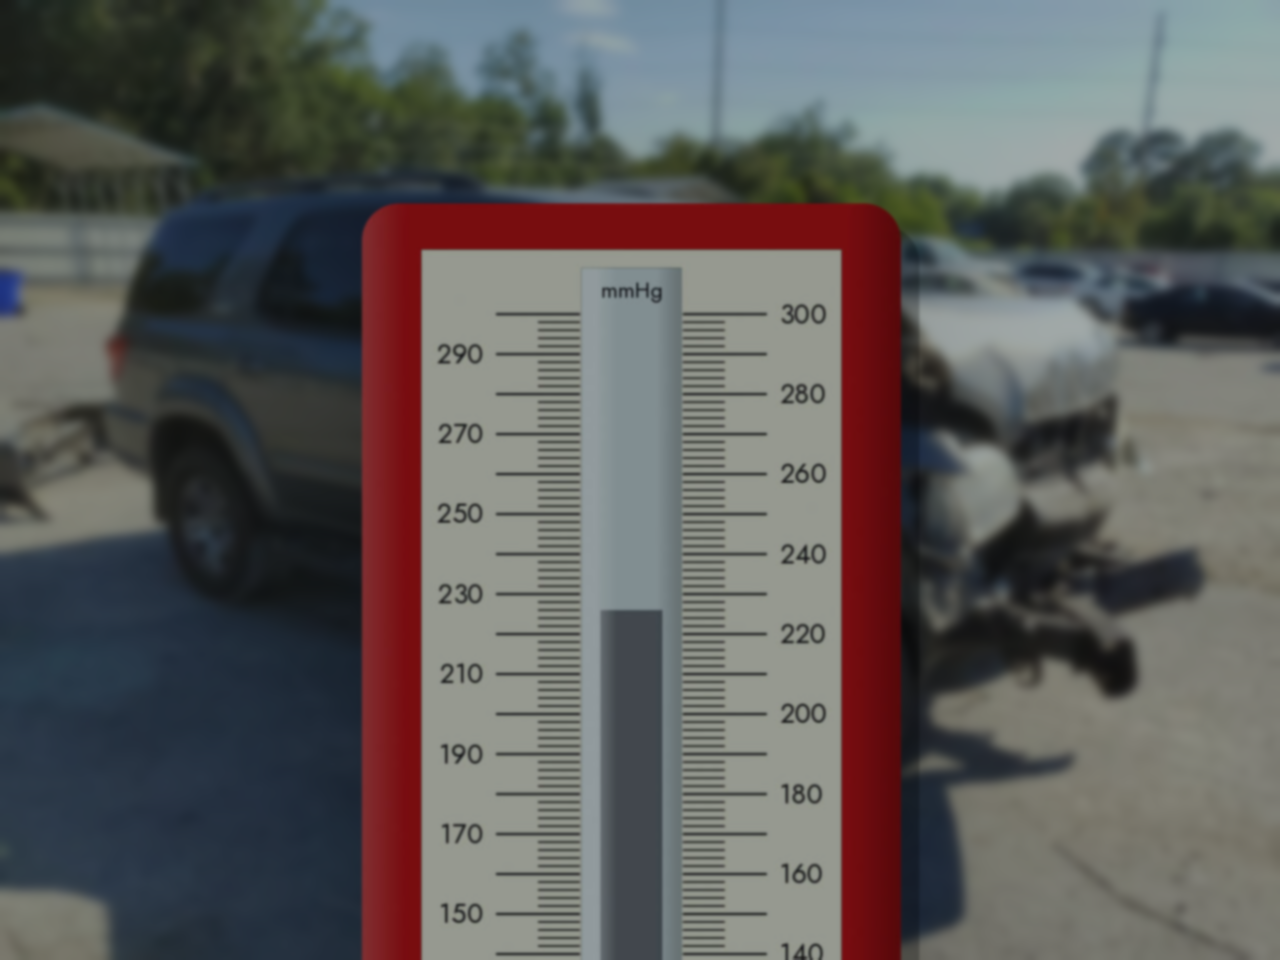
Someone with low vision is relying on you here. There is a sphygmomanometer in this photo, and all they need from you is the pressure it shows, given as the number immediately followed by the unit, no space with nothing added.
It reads 226mmHg
